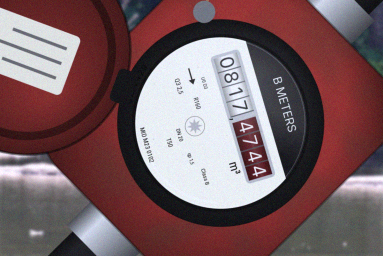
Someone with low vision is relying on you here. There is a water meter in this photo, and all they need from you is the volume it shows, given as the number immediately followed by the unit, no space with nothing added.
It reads 817.4744m³
